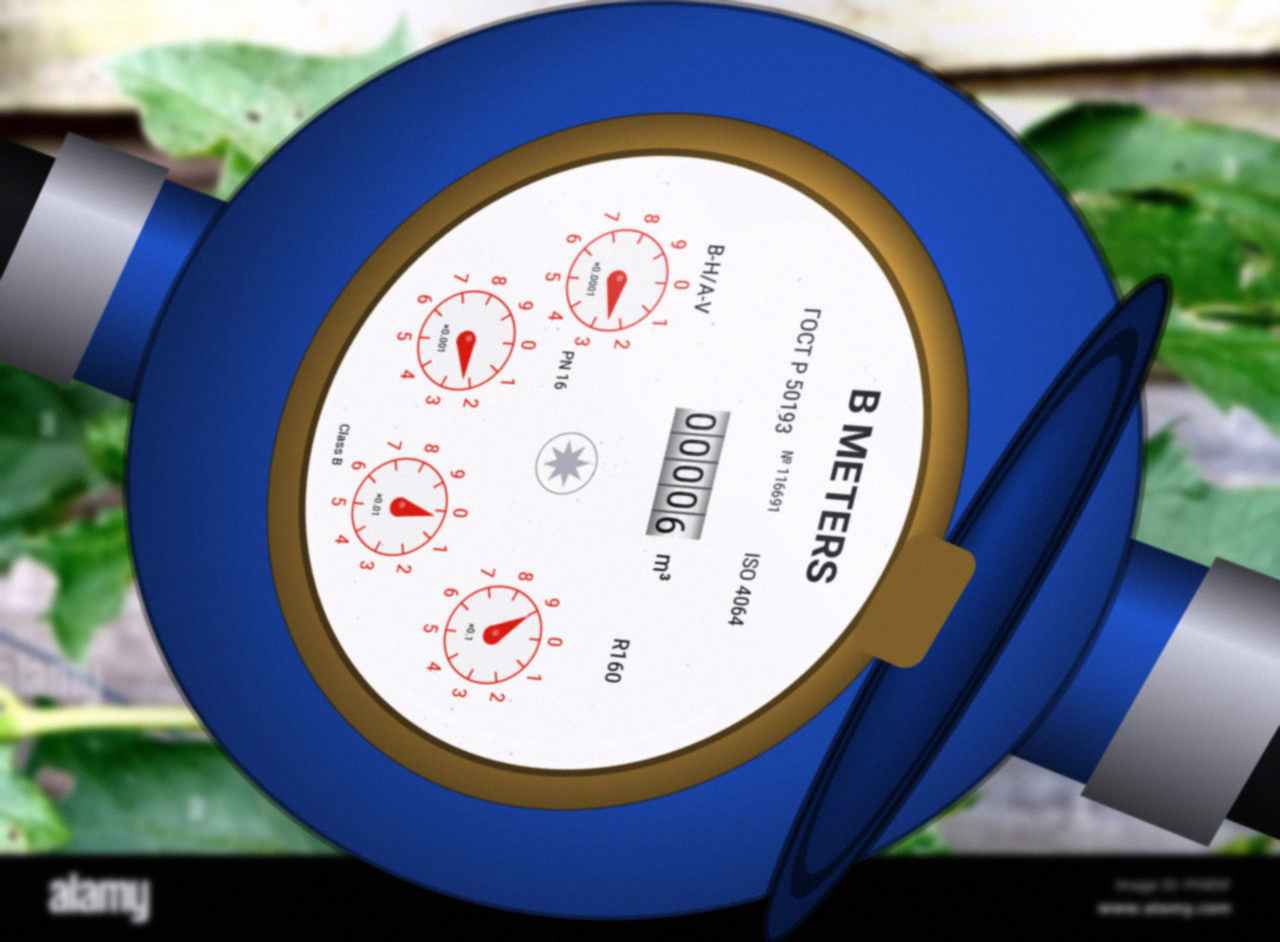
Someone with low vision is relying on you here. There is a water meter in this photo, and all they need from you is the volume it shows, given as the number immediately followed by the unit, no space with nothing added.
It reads 5.9022m³
